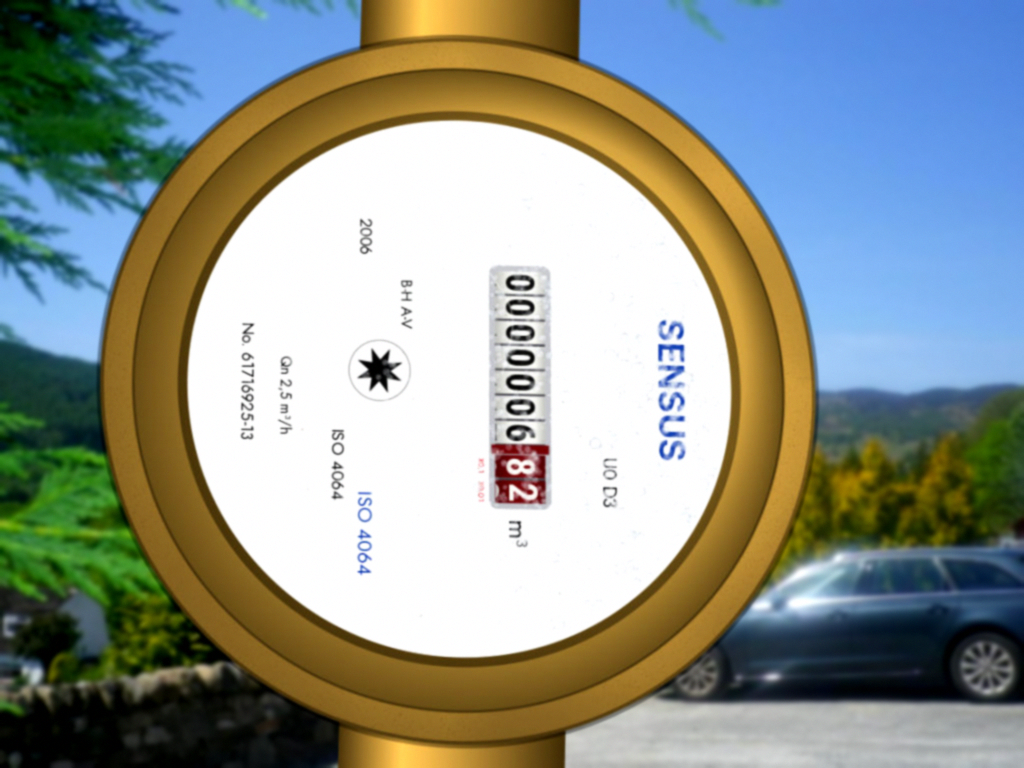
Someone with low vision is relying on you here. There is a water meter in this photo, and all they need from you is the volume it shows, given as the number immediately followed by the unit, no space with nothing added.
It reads 6.82m³
